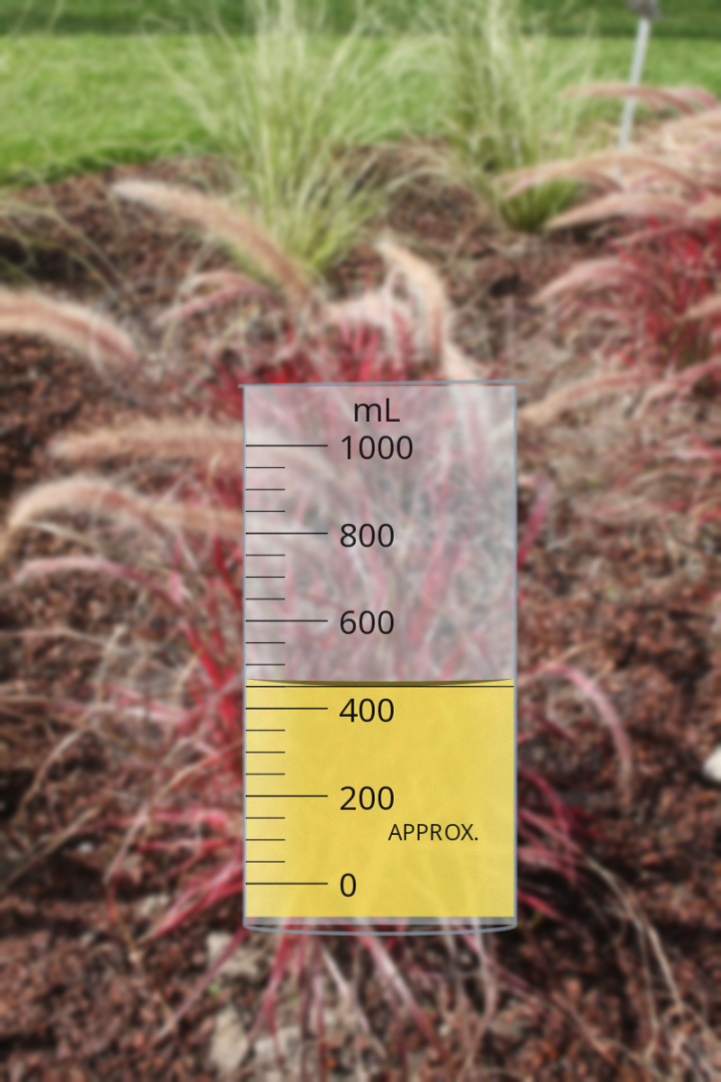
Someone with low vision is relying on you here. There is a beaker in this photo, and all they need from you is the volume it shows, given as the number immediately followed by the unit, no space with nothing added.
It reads 450mL
